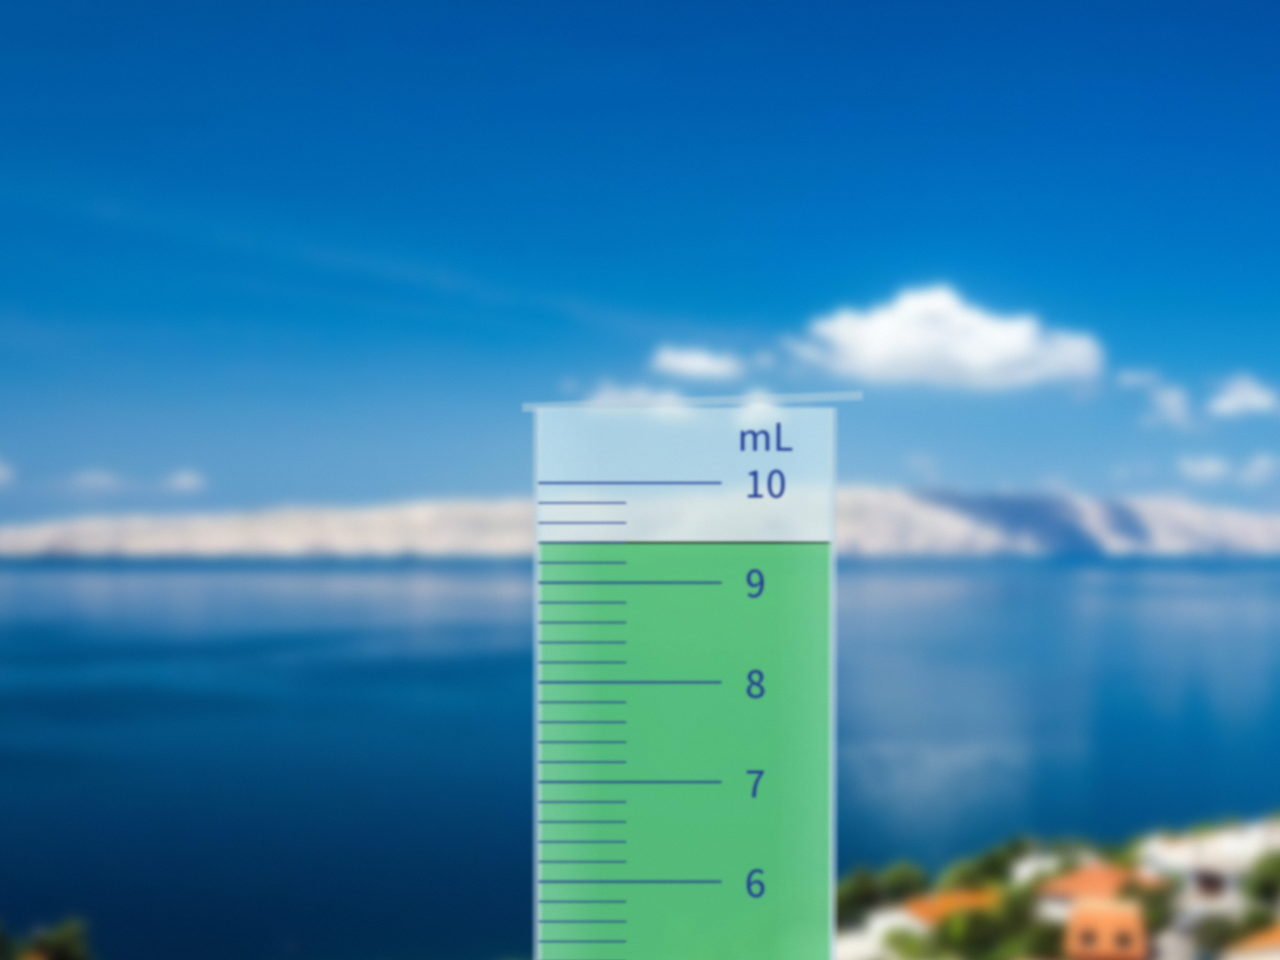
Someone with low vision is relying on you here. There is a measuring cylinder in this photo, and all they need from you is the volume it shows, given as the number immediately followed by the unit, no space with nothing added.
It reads 9.4mL
